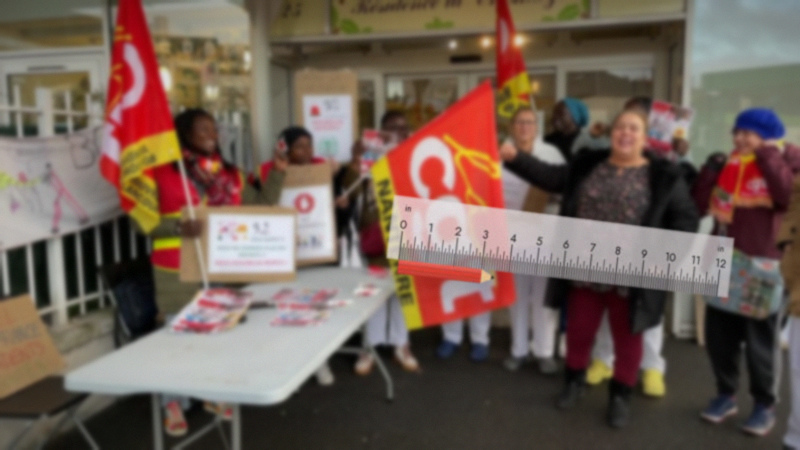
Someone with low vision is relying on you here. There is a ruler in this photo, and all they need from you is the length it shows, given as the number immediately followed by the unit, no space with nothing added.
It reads 3.5in
